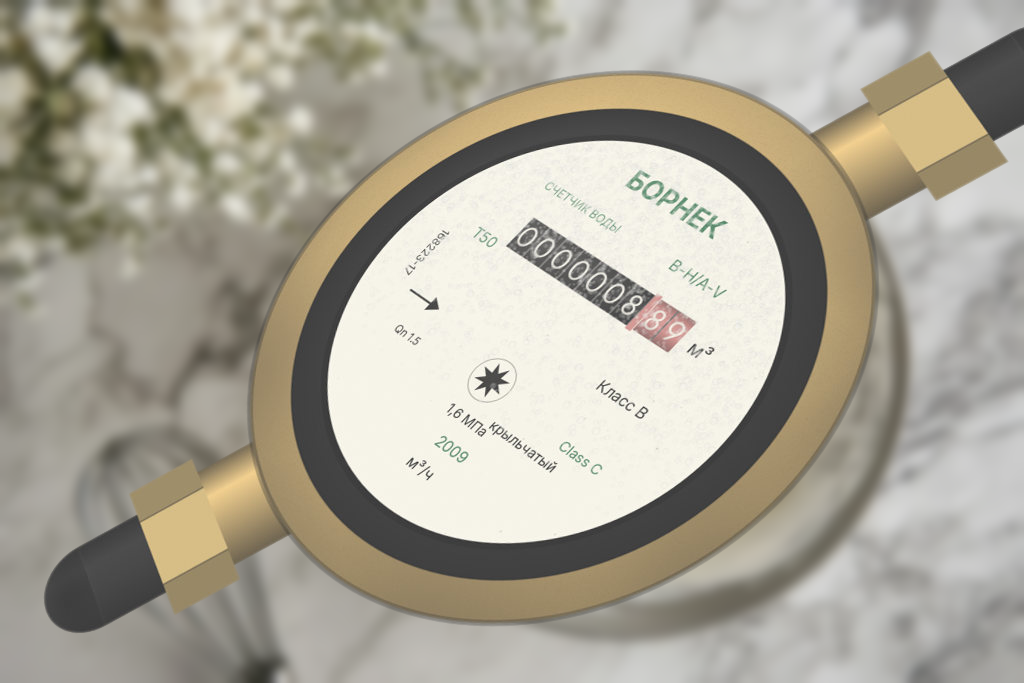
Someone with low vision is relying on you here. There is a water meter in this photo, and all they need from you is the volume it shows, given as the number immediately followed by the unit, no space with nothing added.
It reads 8.89m³
